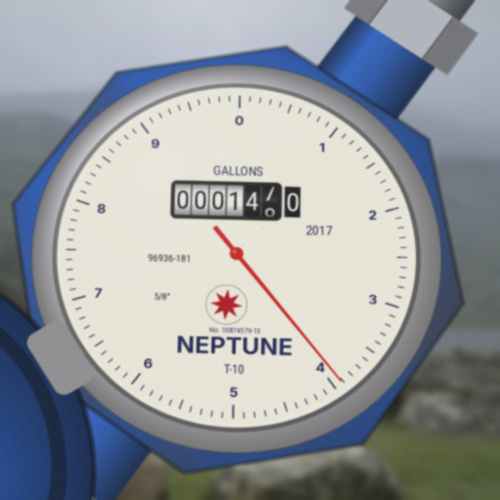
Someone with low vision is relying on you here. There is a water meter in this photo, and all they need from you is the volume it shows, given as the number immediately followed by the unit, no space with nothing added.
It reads 1473.9gal
